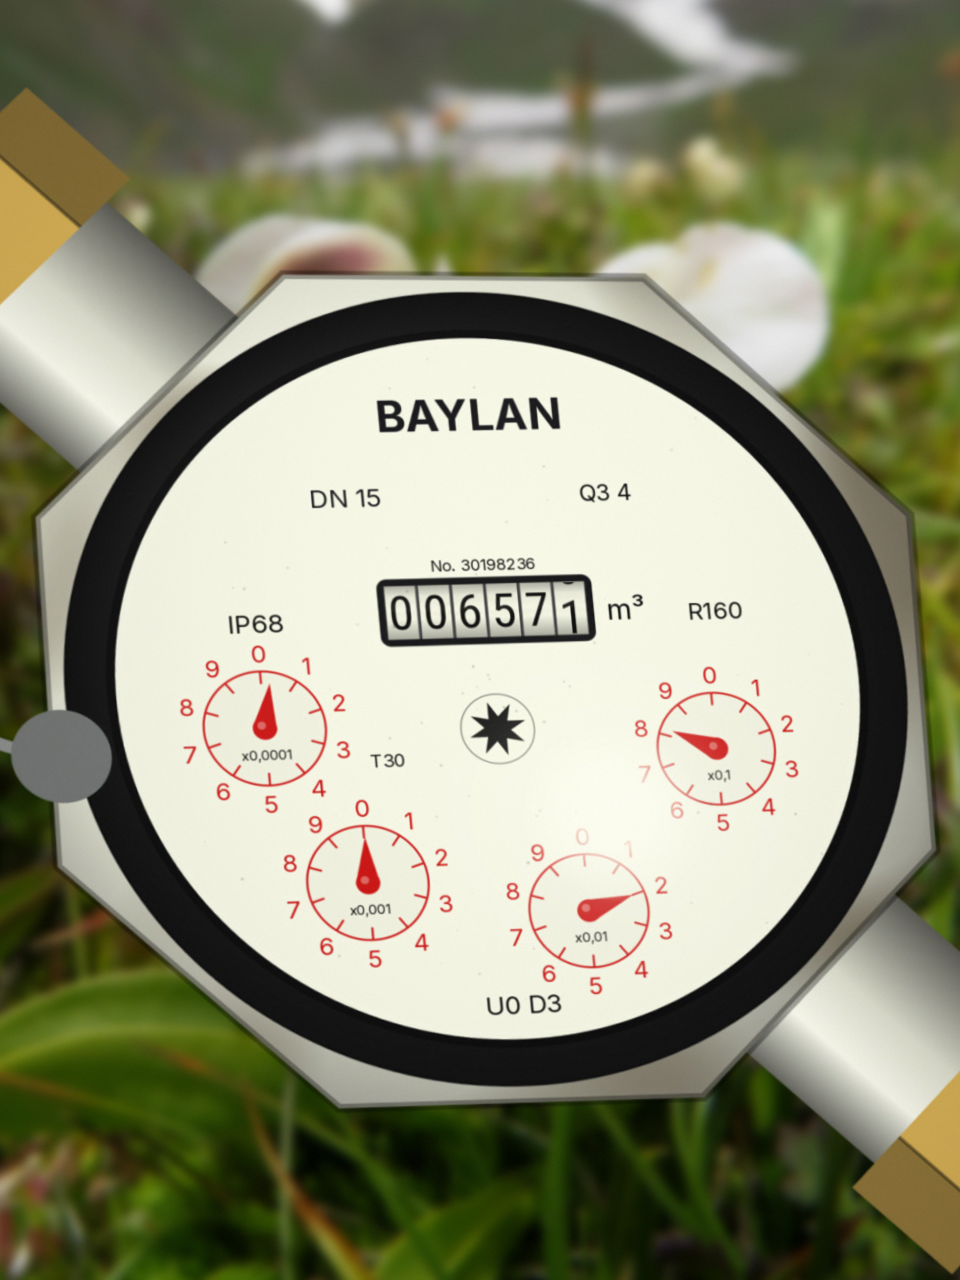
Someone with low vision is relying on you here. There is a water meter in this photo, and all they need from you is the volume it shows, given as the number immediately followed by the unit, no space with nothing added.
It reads 6570.8200m³
